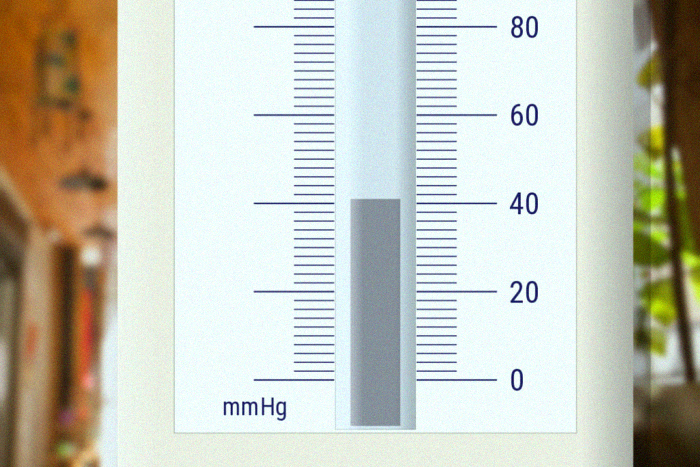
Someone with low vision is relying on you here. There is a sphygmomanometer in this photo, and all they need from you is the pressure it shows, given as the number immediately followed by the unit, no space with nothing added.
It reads 41mmHg
